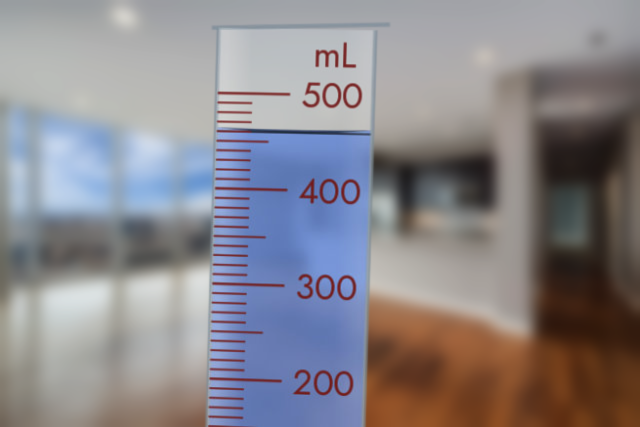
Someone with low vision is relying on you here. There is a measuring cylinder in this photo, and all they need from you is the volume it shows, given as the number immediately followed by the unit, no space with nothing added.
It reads 460mL
